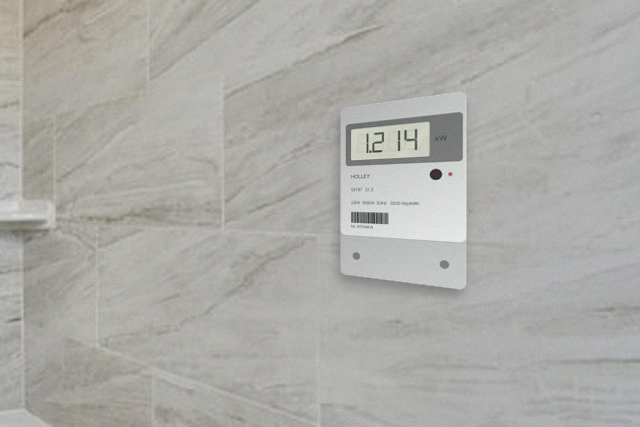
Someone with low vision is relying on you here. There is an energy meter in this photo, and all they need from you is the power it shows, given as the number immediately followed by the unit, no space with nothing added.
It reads 1.214kW
